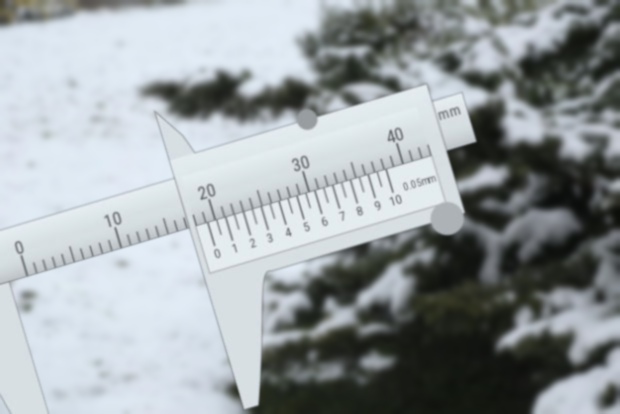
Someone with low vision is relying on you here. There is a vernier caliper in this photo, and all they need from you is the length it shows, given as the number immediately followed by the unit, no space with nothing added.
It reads 19.2mm
